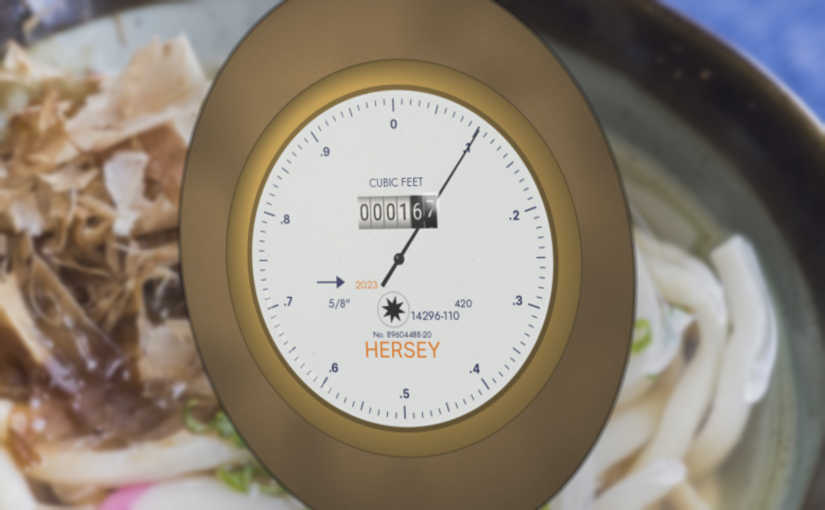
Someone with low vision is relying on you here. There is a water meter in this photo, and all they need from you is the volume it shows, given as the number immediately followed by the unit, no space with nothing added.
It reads 167.10ft³
